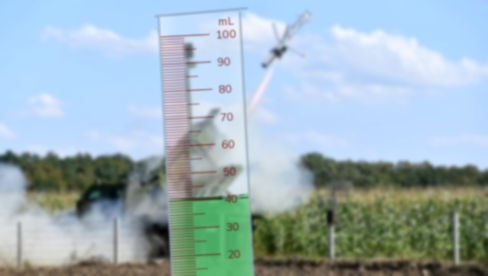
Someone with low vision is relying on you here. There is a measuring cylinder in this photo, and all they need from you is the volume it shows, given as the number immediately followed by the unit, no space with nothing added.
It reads 40mL
